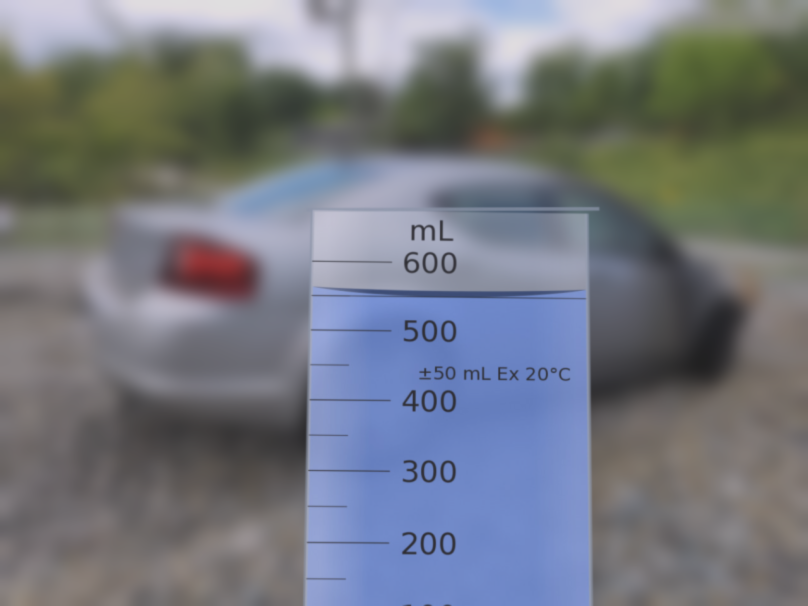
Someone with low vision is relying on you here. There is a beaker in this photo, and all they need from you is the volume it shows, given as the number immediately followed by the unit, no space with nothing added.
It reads 550mL
